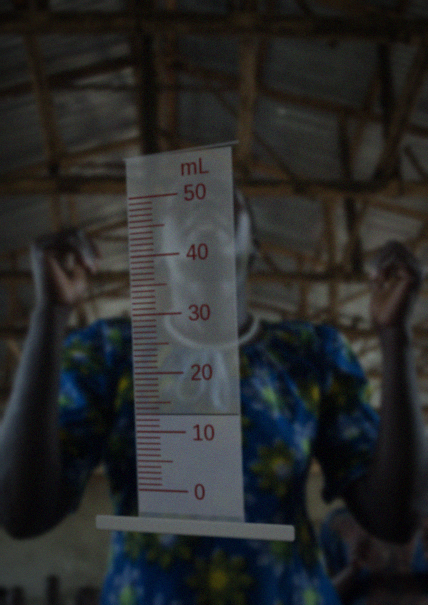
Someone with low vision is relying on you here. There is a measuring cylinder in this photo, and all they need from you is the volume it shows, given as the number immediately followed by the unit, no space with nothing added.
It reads 13mL
